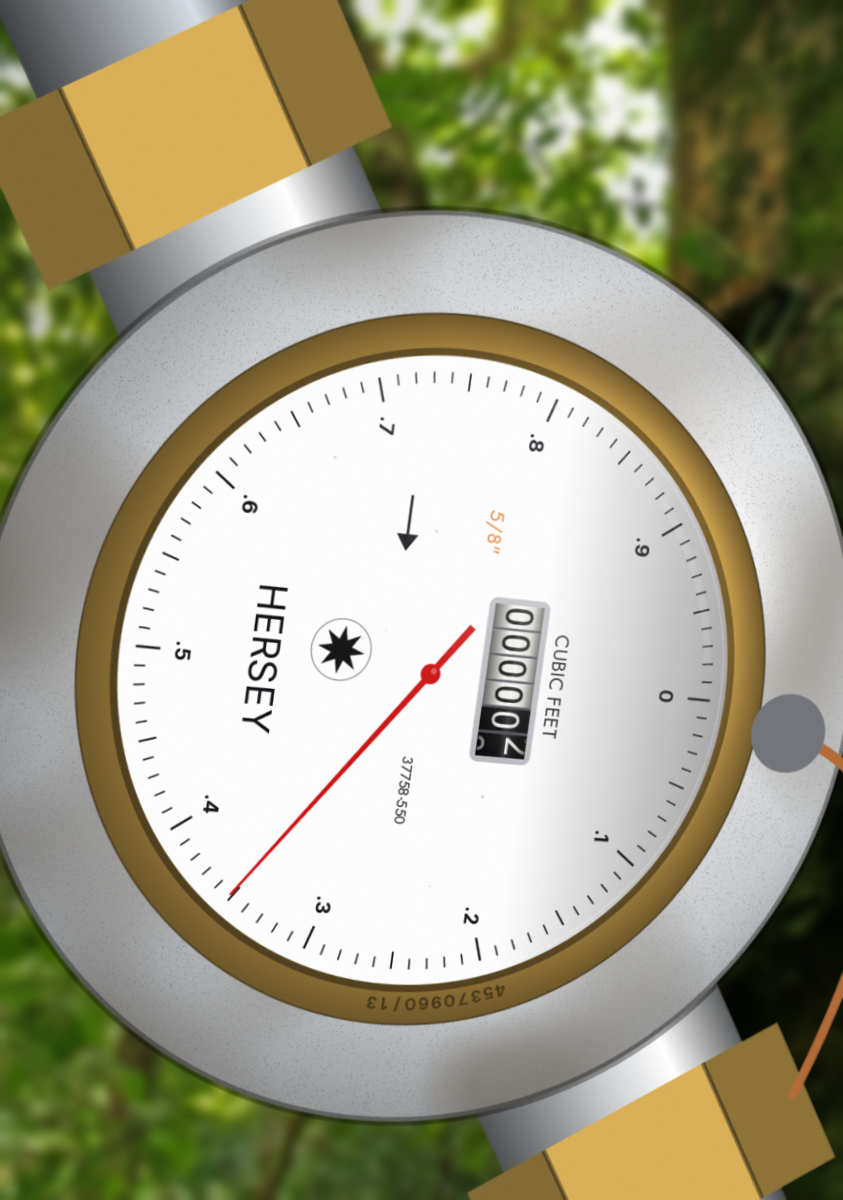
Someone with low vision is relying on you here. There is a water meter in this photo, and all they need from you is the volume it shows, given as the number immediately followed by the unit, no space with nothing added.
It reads 2.35ft³
